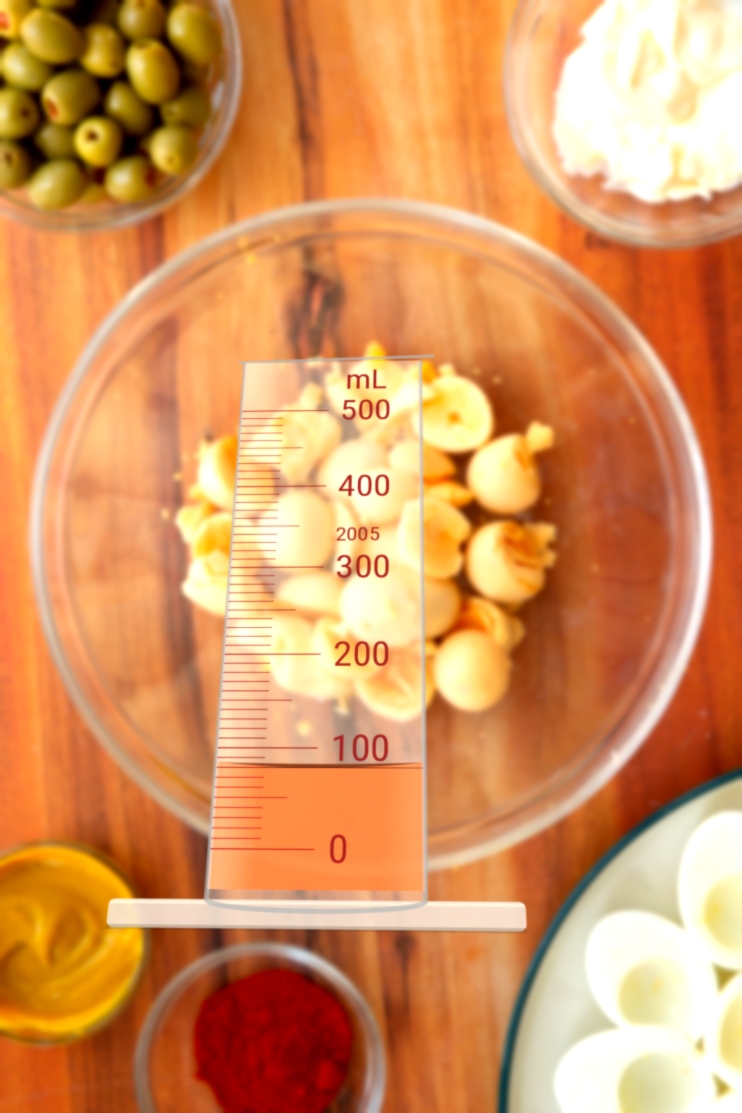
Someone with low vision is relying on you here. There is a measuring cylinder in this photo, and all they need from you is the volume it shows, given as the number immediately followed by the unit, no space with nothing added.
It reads 80mL
